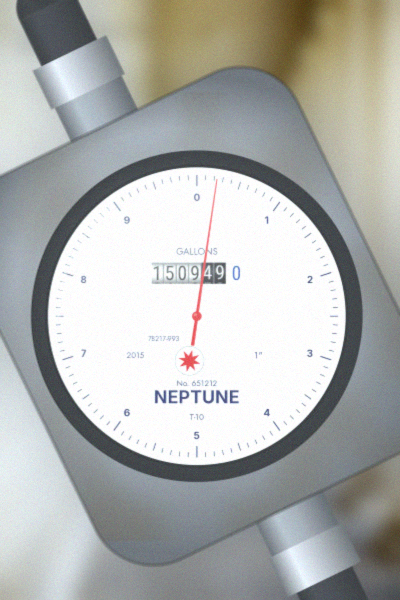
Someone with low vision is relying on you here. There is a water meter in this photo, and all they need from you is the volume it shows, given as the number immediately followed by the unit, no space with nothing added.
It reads 1509490.2gal
